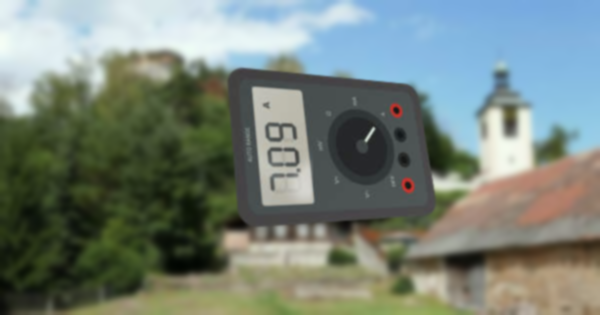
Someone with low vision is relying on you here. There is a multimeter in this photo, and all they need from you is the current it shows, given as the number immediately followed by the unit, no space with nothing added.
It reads 7.09A
